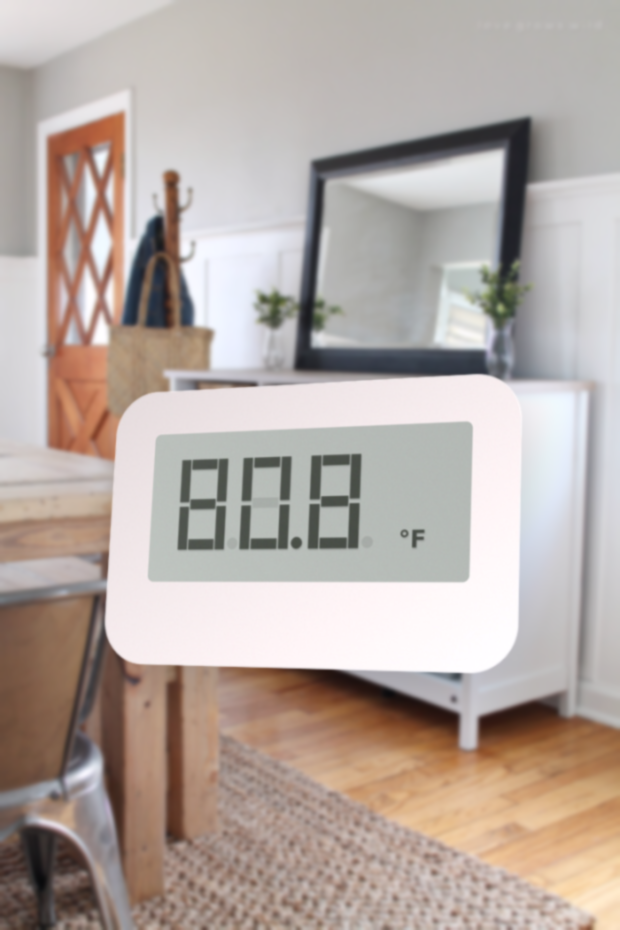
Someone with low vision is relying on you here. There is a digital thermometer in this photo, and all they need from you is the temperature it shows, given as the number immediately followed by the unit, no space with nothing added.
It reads 80.8°F
